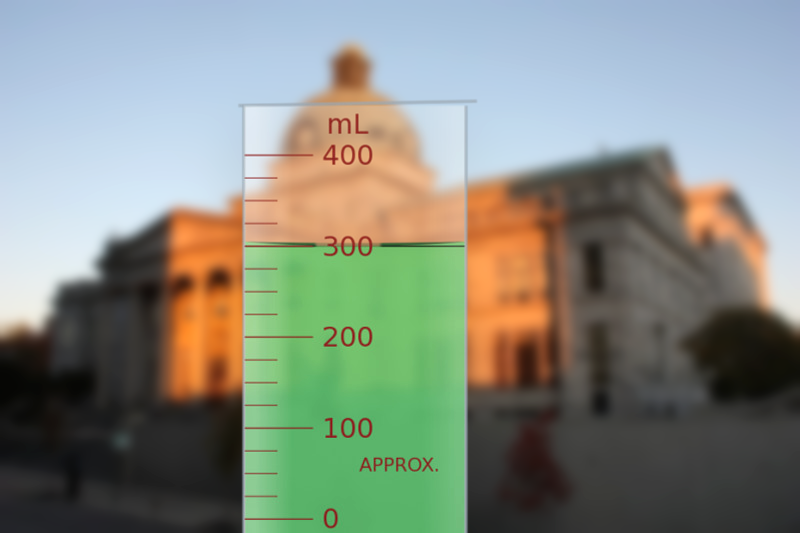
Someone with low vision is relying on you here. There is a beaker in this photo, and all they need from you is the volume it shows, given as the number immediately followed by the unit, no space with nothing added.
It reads 300mL
